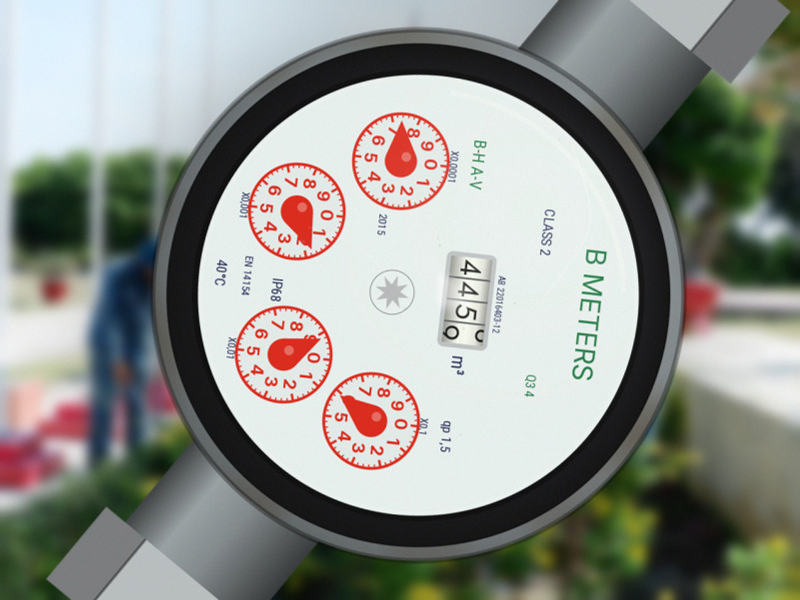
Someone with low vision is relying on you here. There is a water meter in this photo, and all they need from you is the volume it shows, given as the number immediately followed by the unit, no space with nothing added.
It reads 4458.5917m³
